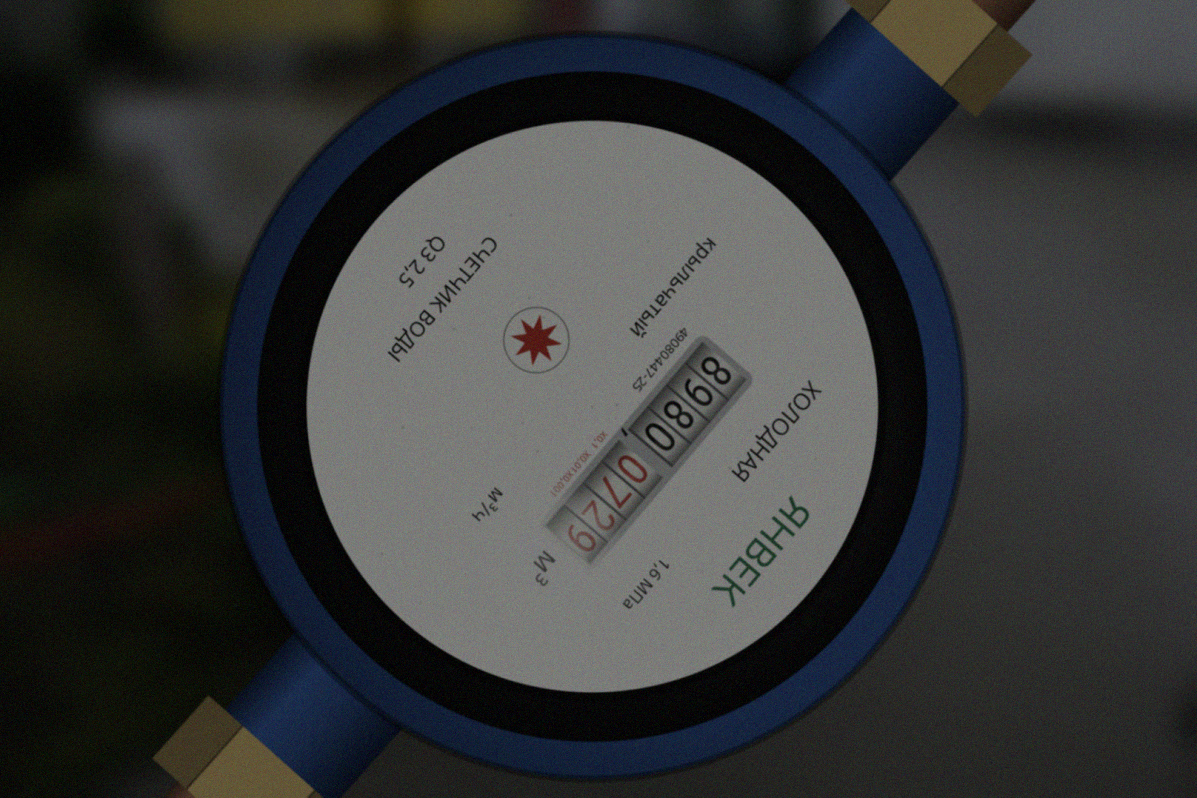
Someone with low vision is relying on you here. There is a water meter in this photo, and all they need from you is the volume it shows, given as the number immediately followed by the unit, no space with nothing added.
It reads 8980.0729m³
